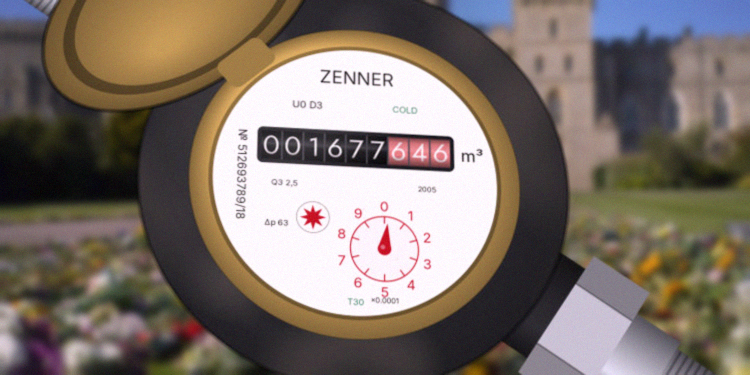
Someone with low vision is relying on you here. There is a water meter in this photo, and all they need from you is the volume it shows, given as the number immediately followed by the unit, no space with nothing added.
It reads 1677.6460m³
